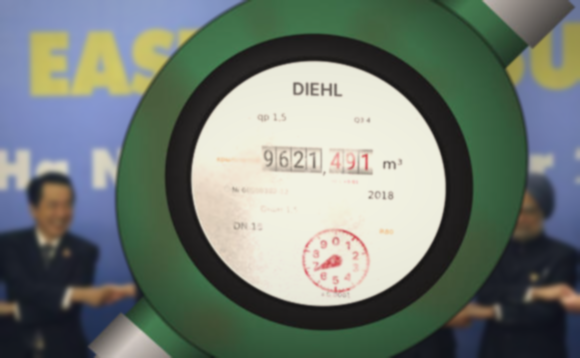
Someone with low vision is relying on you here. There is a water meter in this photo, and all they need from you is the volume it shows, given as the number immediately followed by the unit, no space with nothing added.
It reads 9621.4916m³
